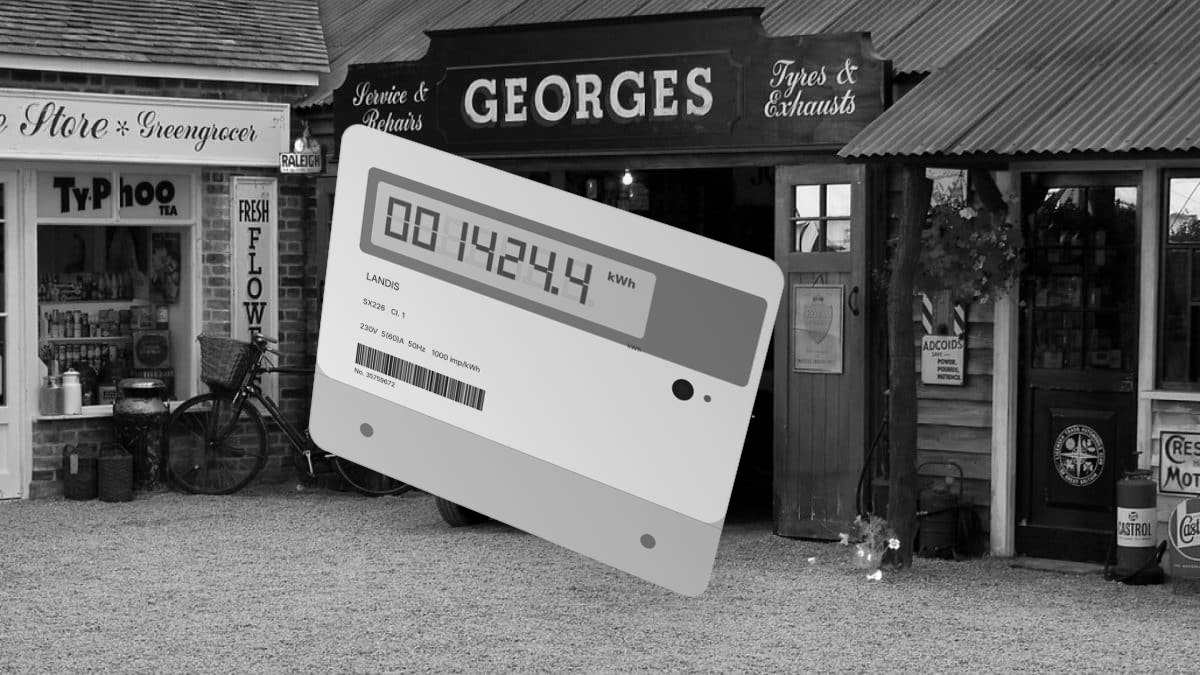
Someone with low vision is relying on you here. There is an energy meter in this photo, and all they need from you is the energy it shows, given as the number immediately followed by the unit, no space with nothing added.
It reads 1424.4kWh
